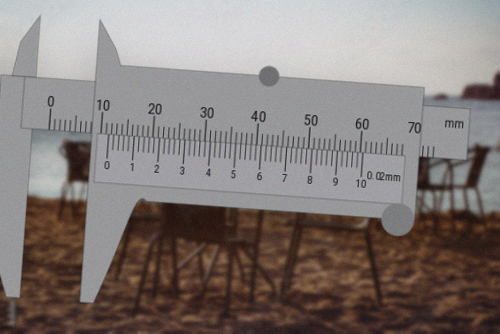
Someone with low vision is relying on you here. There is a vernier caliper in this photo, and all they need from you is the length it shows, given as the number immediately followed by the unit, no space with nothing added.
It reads 11.5mm
